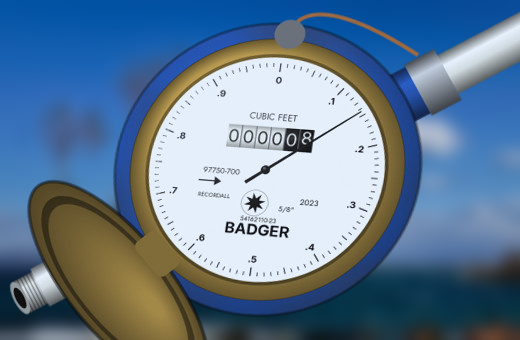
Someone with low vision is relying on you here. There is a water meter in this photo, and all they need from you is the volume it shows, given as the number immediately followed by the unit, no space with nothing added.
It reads 8.14ft³
